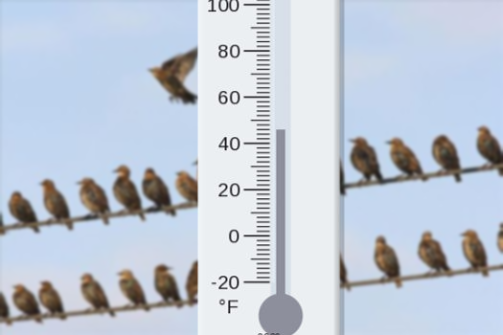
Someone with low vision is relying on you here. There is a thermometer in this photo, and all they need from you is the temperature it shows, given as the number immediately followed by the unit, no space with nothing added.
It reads 46°F
